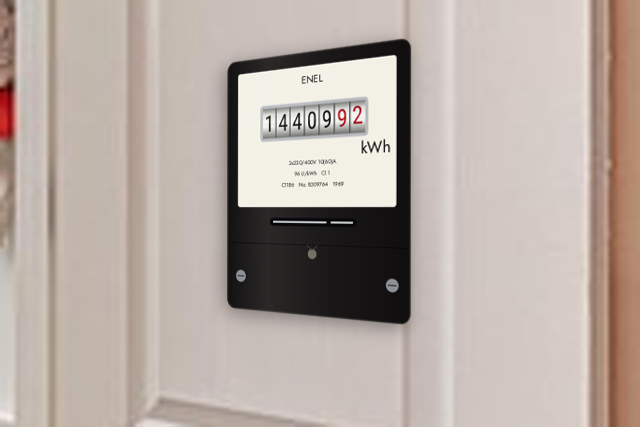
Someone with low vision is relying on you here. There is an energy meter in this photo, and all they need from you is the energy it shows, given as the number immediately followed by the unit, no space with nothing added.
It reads 14409.92kWh
